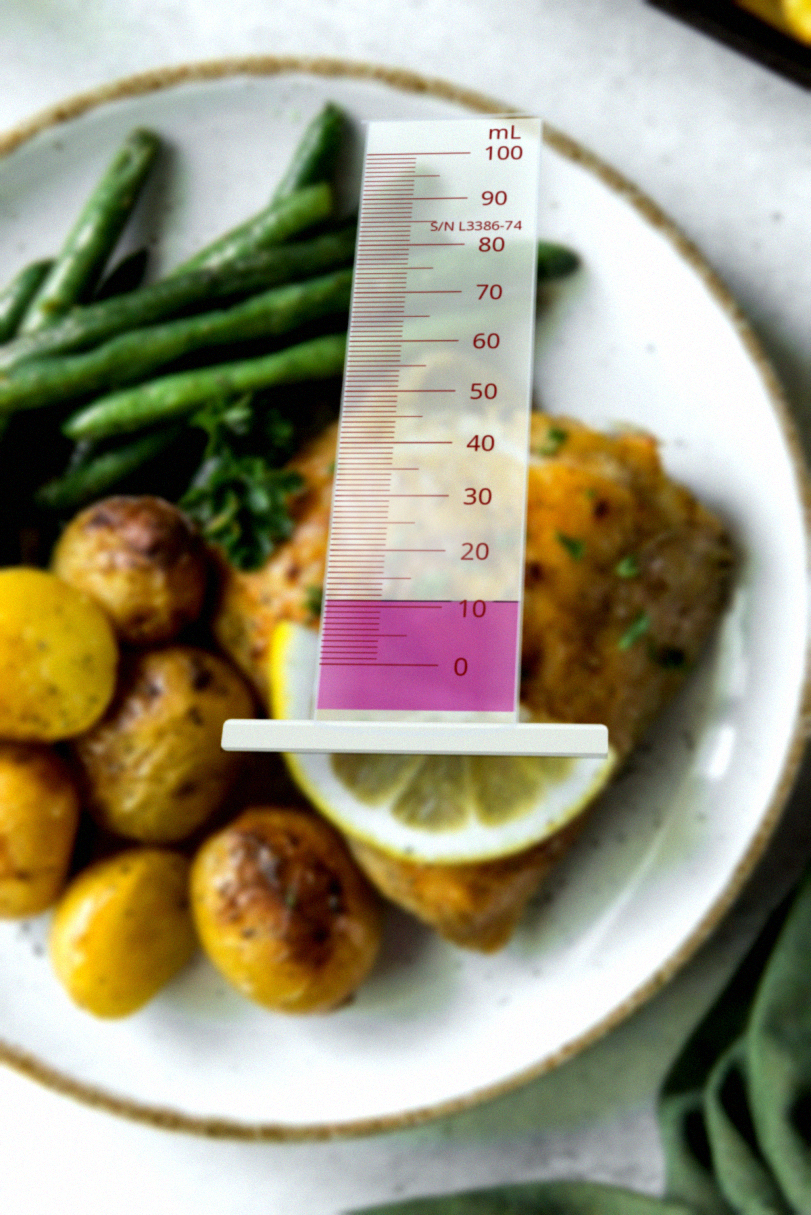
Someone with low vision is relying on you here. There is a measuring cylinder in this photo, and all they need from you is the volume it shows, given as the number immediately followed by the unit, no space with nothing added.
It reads 11mL
